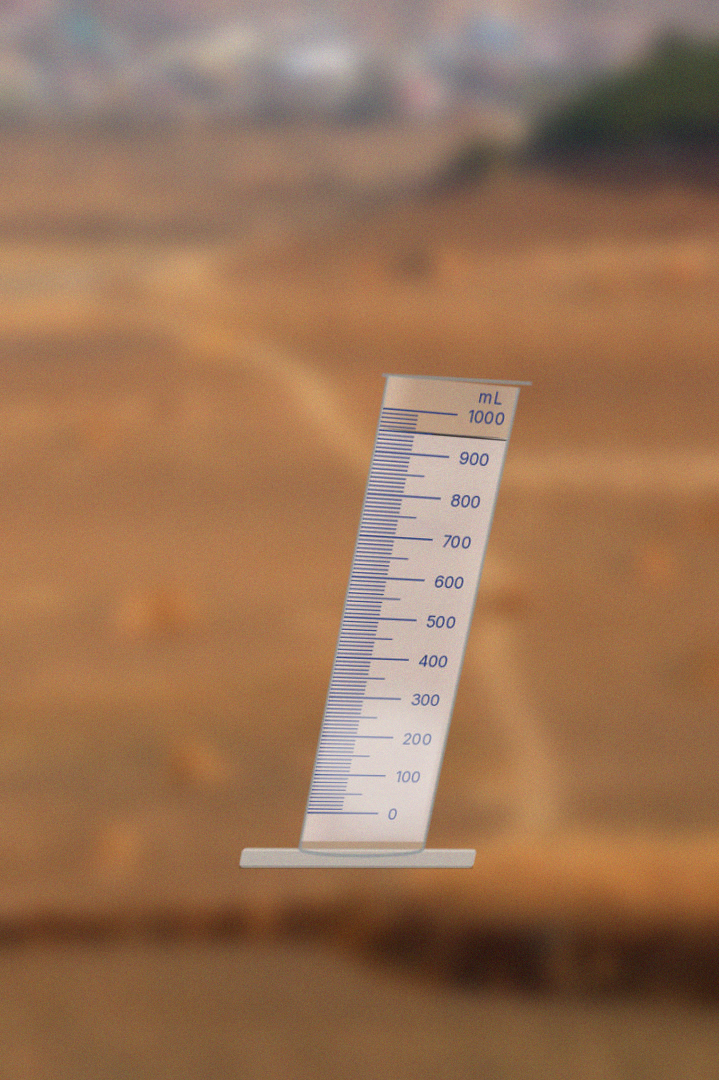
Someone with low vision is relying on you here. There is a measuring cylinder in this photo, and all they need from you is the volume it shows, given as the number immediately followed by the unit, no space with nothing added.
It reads 950mL
